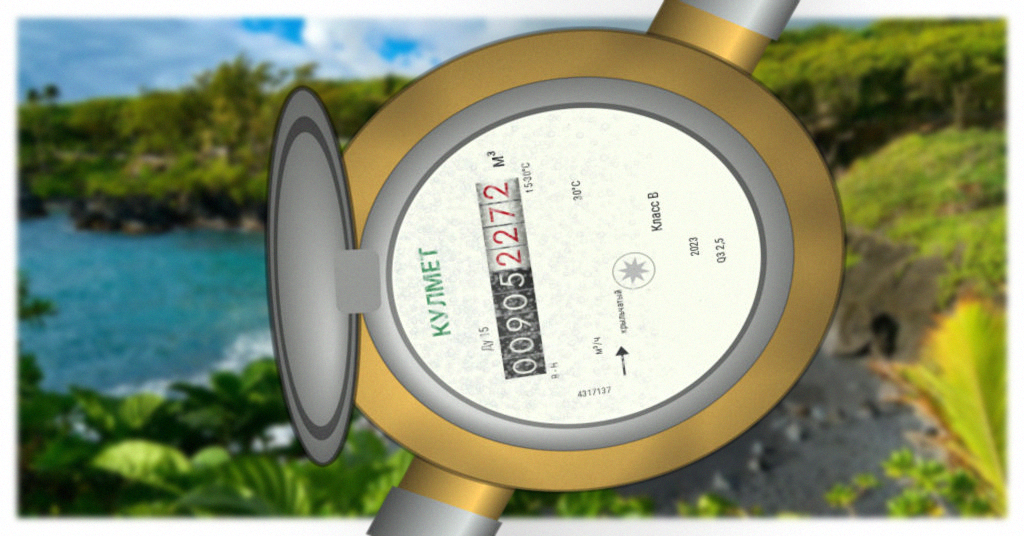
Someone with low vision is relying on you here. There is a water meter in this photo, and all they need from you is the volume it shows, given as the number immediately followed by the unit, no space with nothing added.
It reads 905.2272m³
